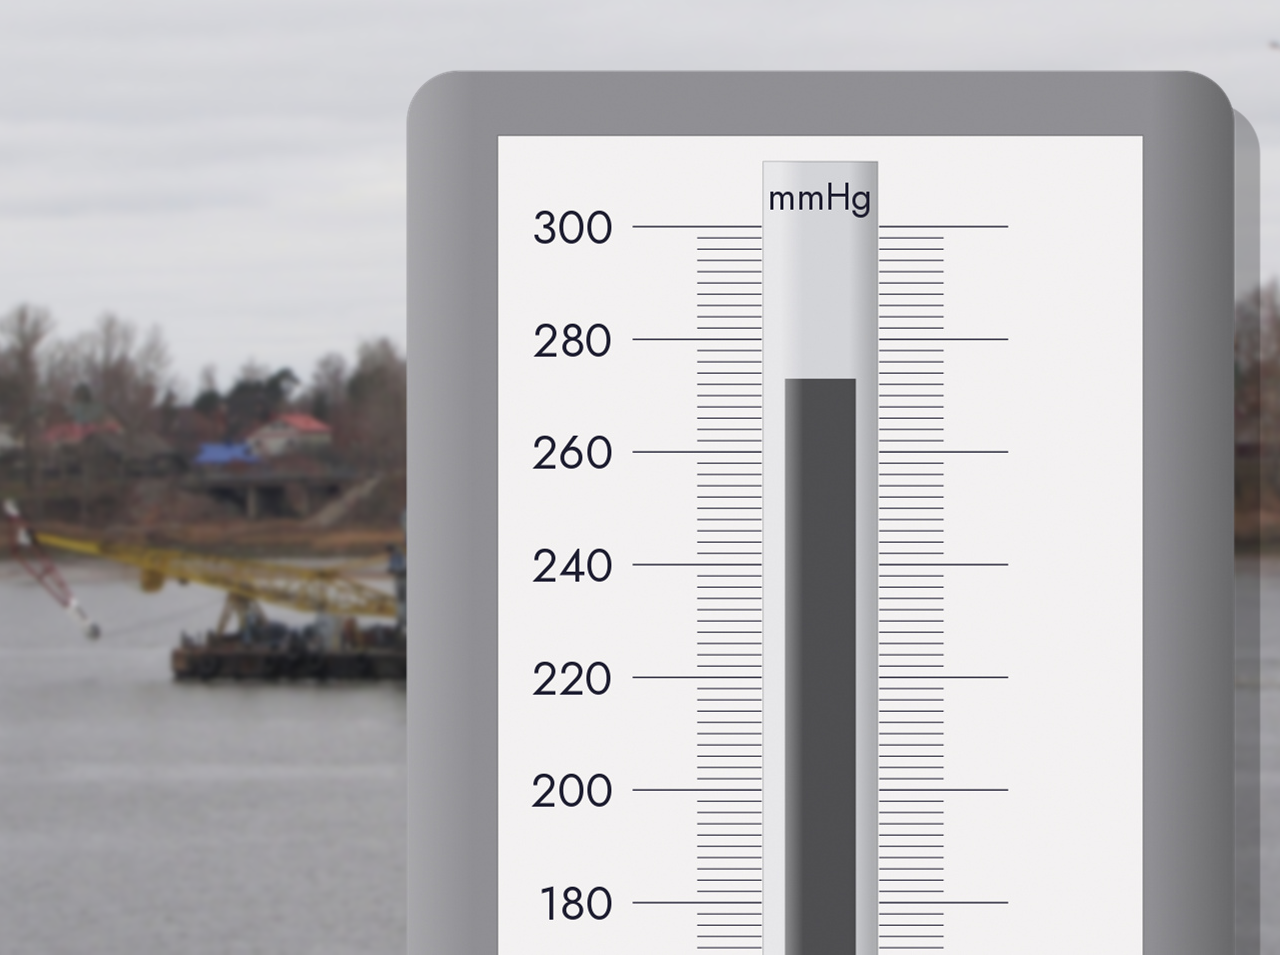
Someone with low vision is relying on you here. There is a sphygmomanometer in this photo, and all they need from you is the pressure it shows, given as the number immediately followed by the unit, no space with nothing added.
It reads 273mmHg
